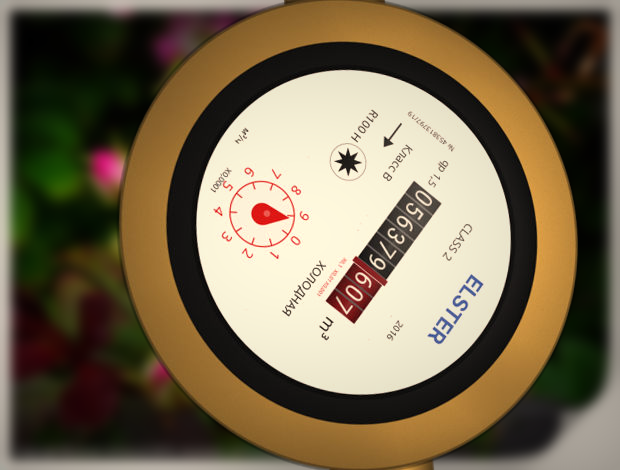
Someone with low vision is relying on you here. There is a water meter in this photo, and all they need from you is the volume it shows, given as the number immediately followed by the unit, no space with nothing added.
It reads 56379.6069m³
